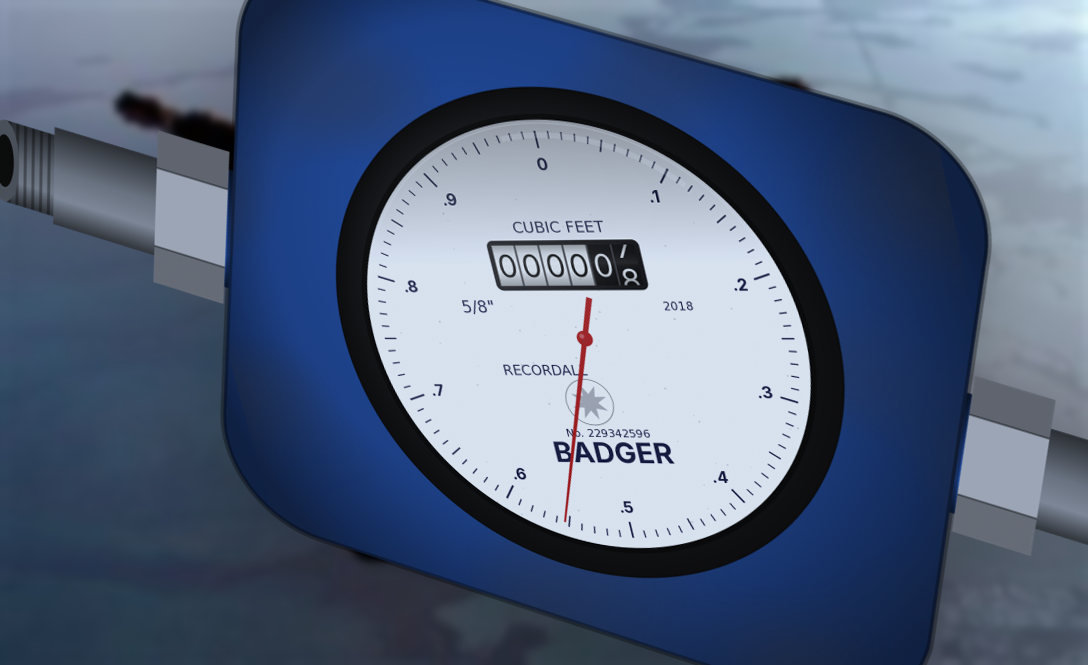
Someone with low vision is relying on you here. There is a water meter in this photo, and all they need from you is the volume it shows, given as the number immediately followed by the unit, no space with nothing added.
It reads 7.55ft³
